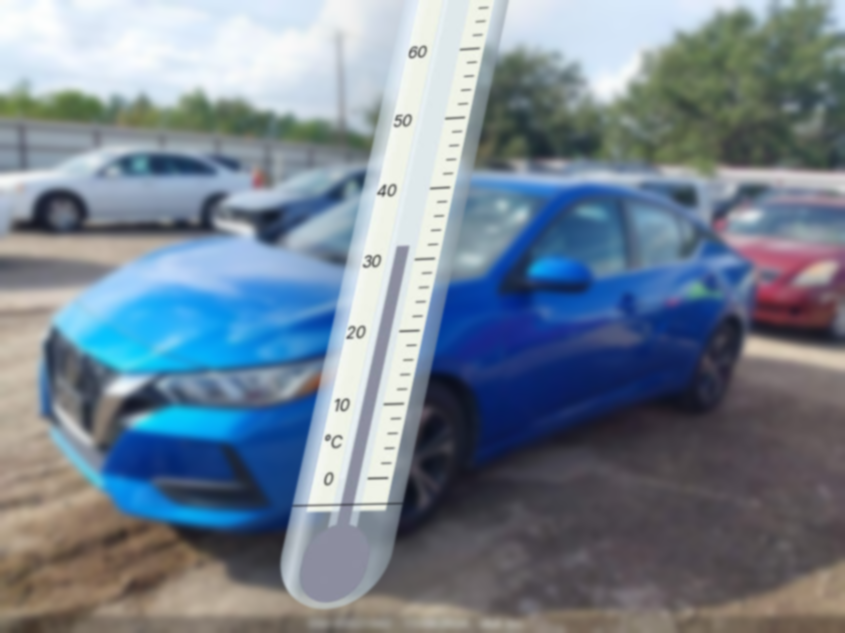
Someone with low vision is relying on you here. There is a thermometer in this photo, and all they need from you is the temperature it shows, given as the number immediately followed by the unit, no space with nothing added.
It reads 32°C
